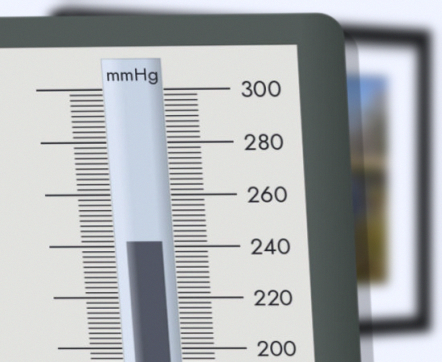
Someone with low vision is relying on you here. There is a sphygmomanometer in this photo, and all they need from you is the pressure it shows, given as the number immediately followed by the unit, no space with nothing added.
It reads 242mmHg
